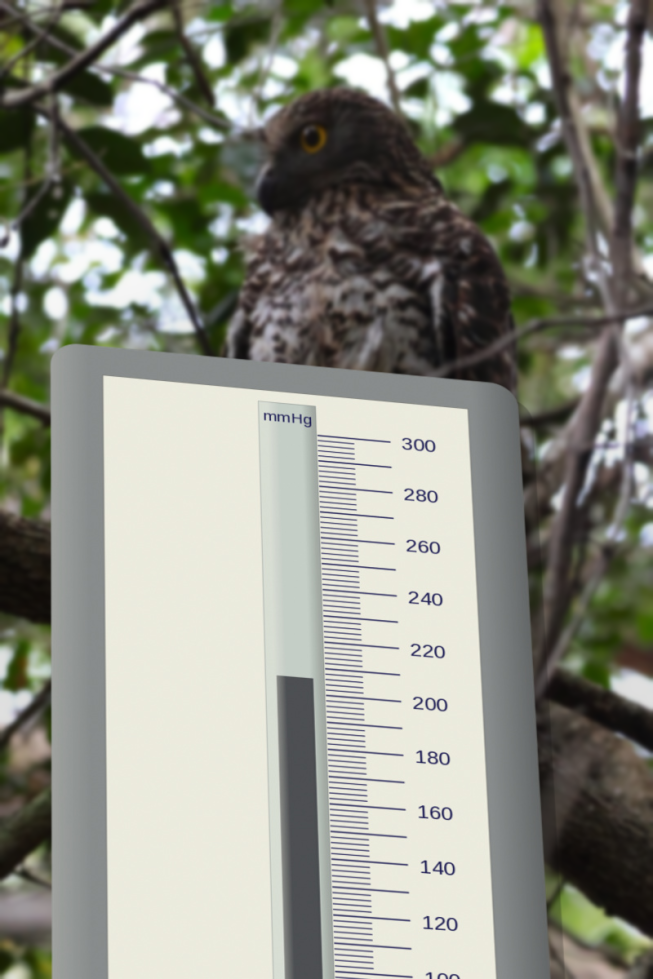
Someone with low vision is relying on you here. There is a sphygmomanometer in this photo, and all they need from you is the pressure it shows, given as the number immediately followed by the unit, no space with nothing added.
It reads 206mmHg
